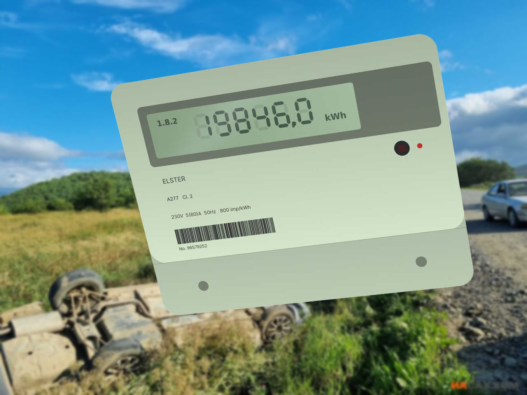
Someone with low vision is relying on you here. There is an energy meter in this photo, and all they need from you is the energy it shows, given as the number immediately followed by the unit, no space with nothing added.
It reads 19846.0kWh
